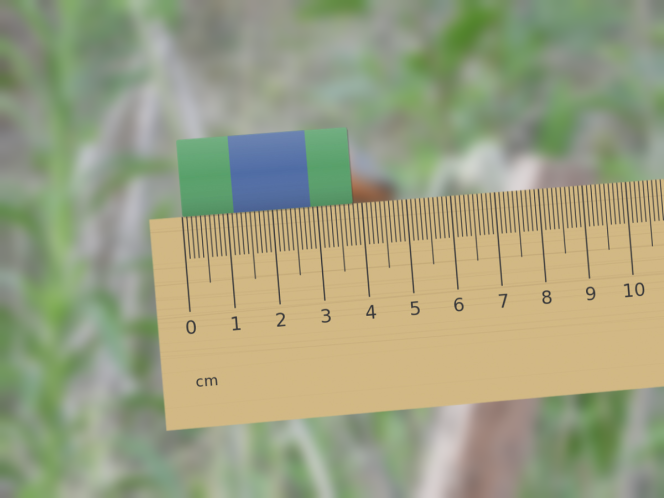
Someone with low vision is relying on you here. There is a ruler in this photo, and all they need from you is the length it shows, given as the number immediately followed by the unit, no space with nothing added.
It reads 3.8cm
